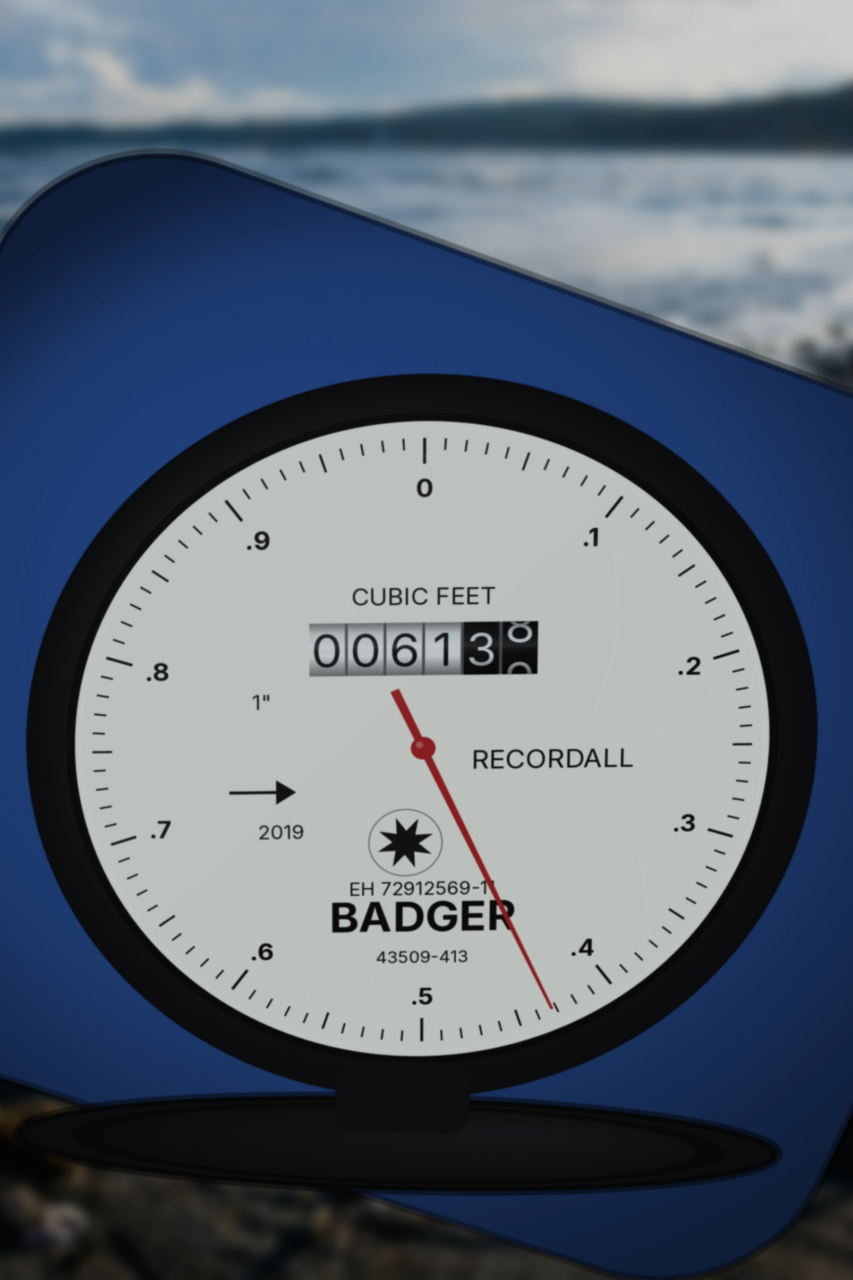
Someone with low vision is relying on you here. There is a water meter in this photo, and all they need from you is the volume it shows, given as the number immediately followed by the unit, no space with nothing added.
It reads 6138.43ft³
